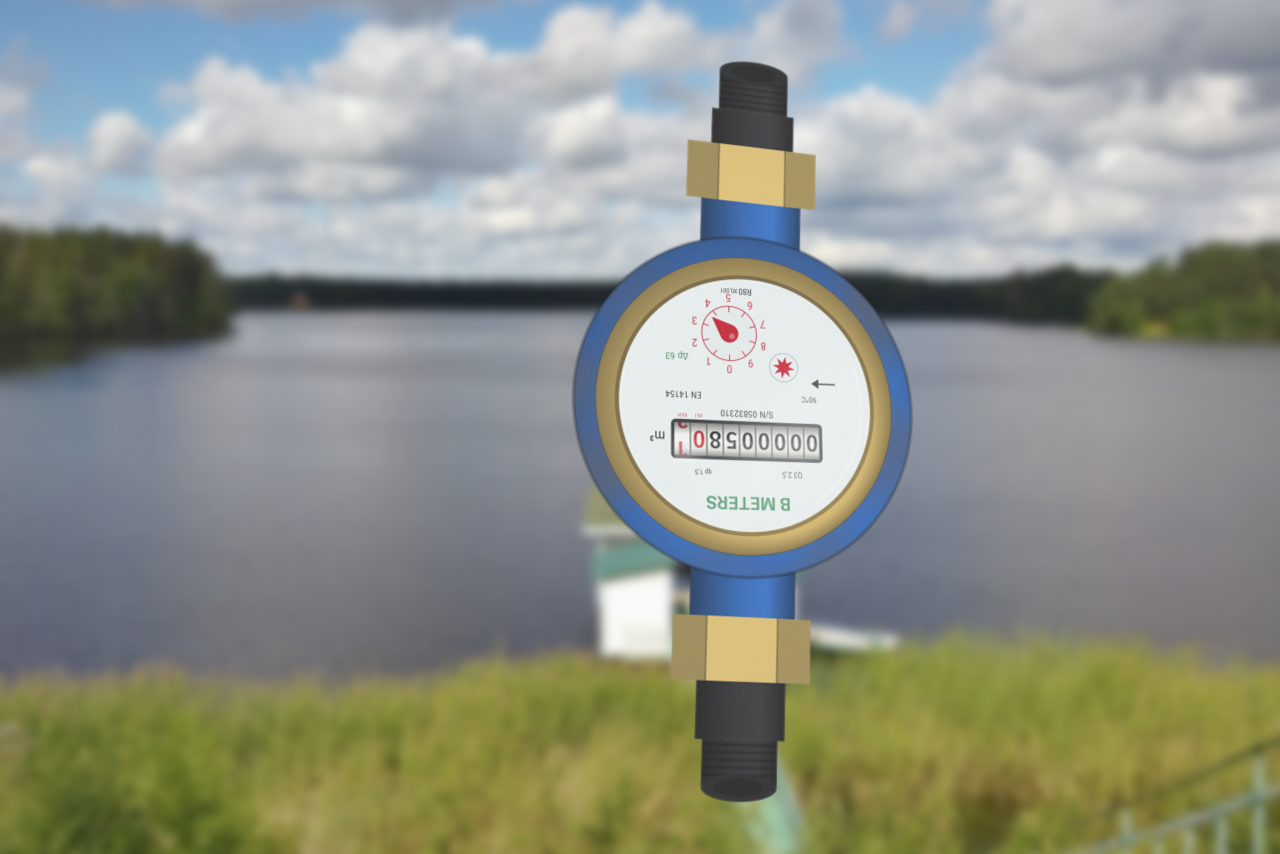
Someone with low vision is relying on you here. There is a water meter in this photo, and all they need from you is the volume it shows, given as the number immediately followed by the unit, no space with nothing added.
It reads 58.013m³
